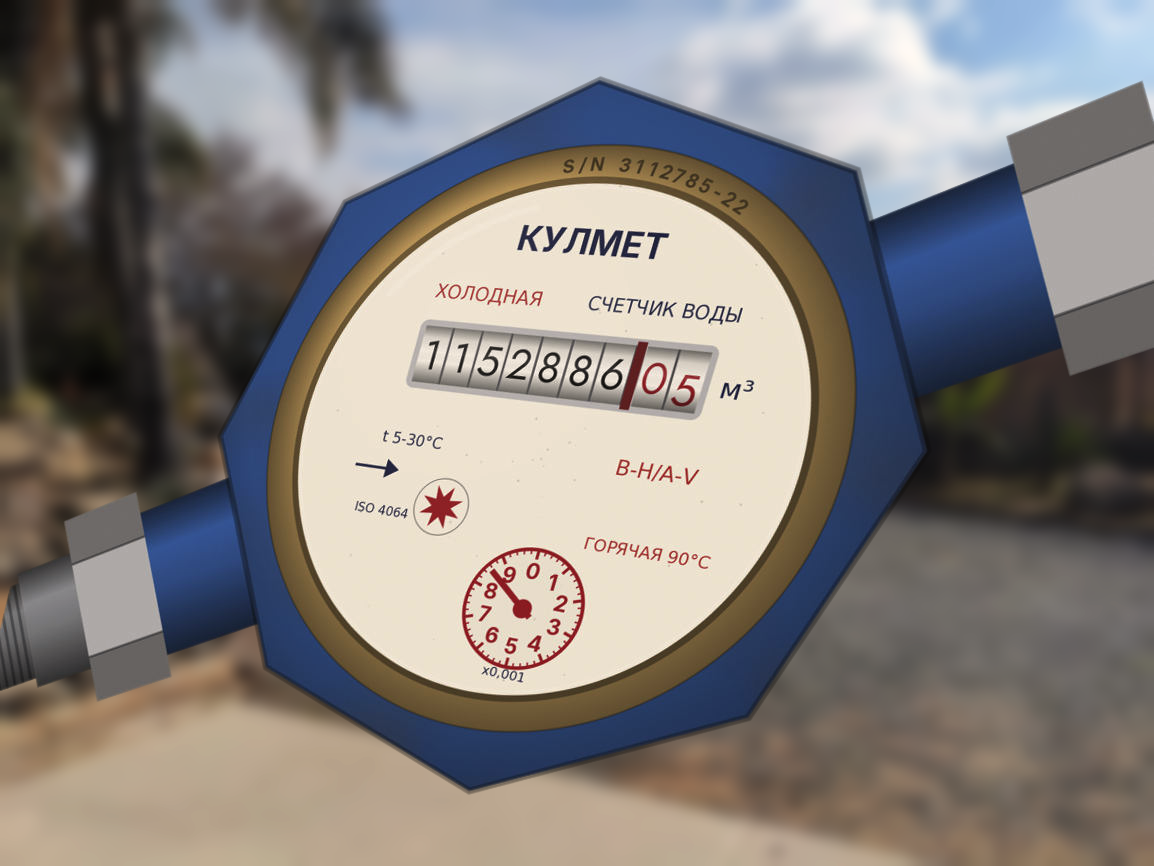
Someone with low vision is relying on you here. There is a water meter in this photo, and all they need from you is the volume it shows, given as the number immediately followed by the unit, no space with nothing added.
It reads 1152886.048m³
